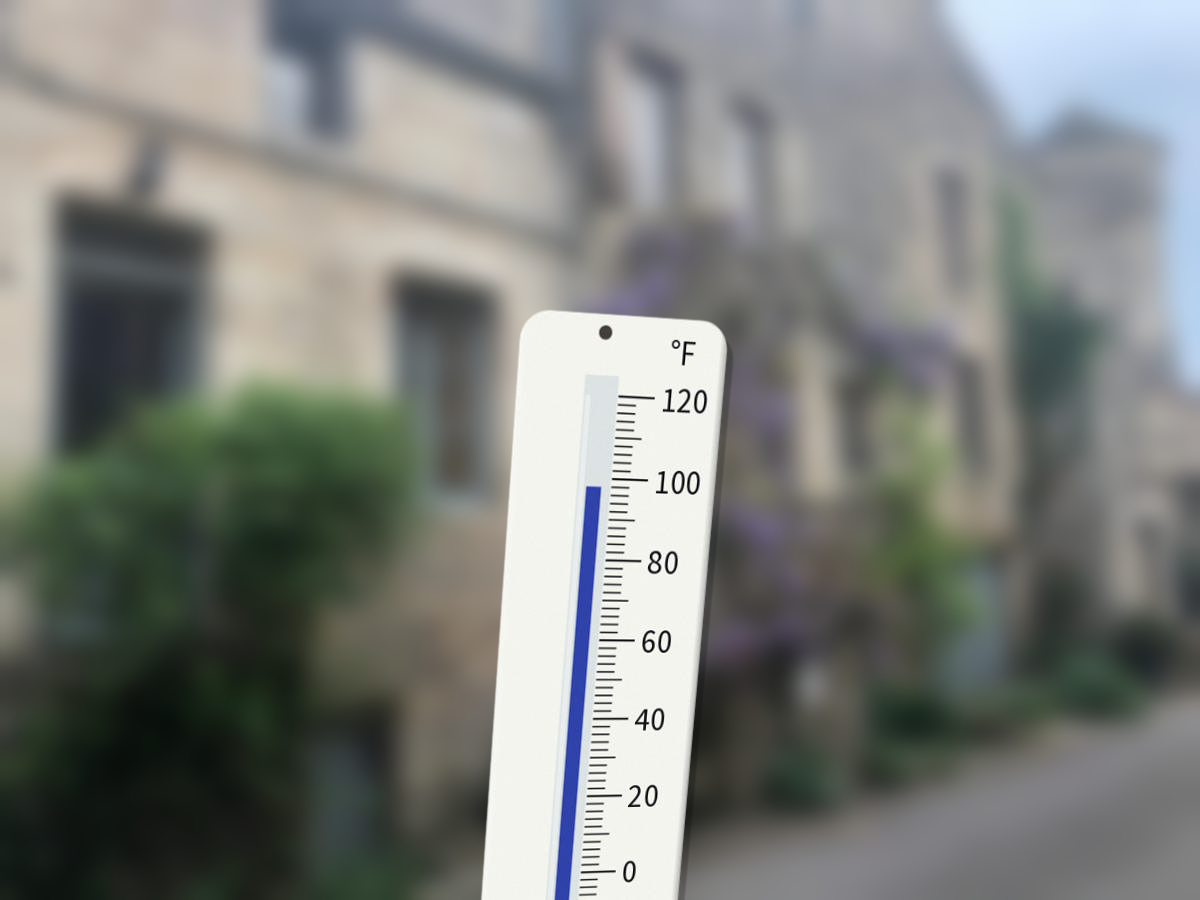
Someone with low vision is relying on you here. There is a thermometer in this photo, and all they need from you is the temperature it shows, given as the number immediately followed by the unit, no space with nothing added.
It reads 98°F
